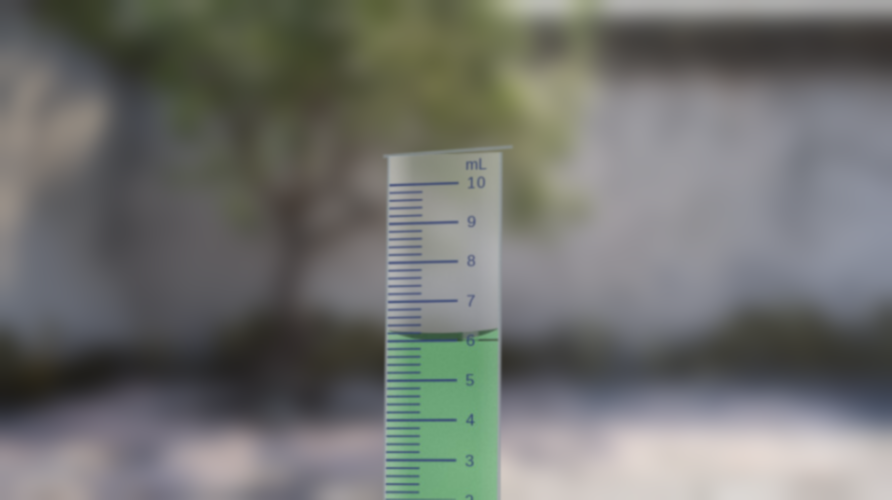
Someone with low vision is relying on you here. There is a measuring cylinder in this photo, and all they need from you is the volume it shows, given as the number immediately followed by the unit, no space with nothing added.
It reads 6mL
